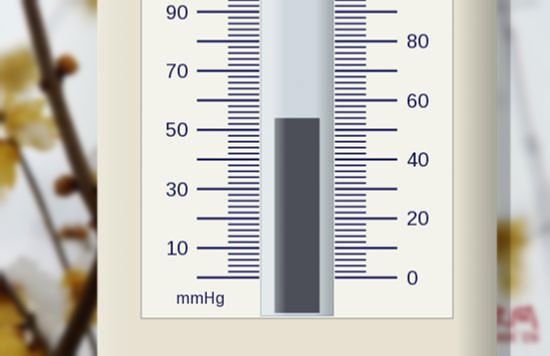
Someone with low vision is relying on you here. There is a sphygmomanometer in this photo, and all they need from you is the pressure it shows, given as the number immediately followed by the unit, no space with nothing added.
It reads 54mmHg
